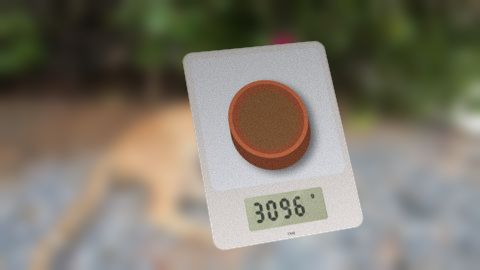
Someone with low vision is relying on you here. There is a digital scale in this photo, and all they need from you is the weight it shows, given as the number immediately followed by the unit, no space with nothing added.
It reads 3096g
